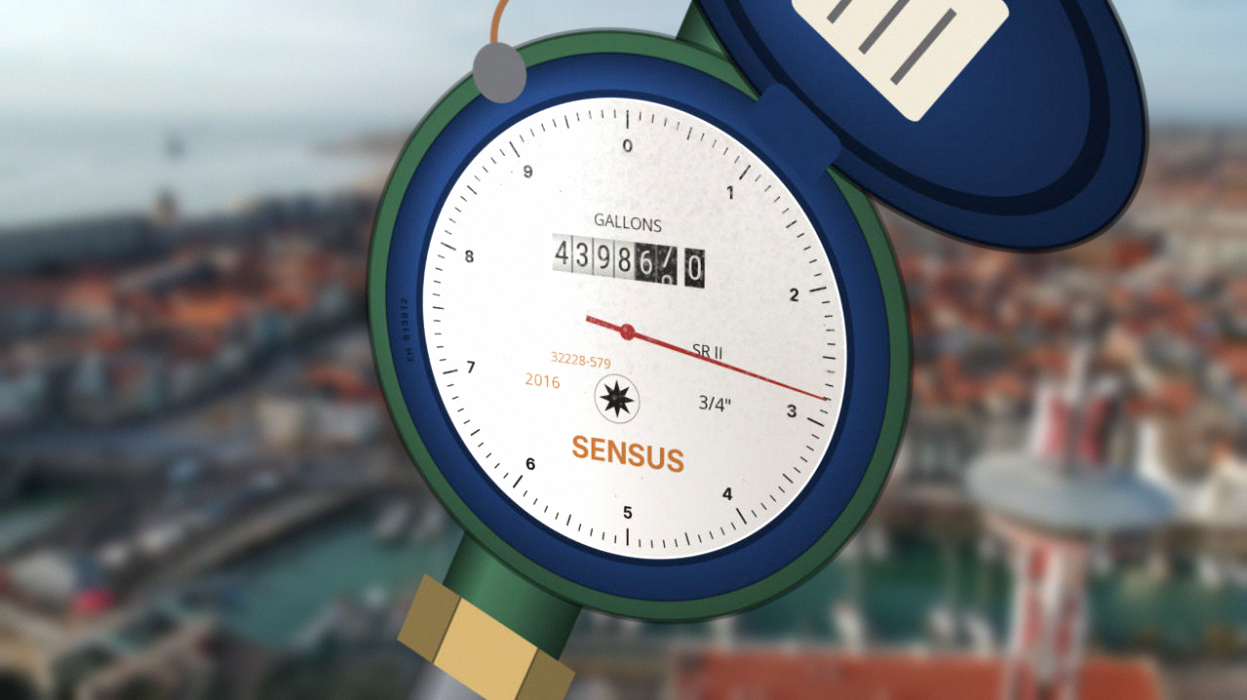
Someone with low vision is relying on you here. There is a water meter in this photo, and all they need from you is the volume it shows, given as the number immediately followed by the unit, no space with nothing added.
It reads 4398672.8gal
